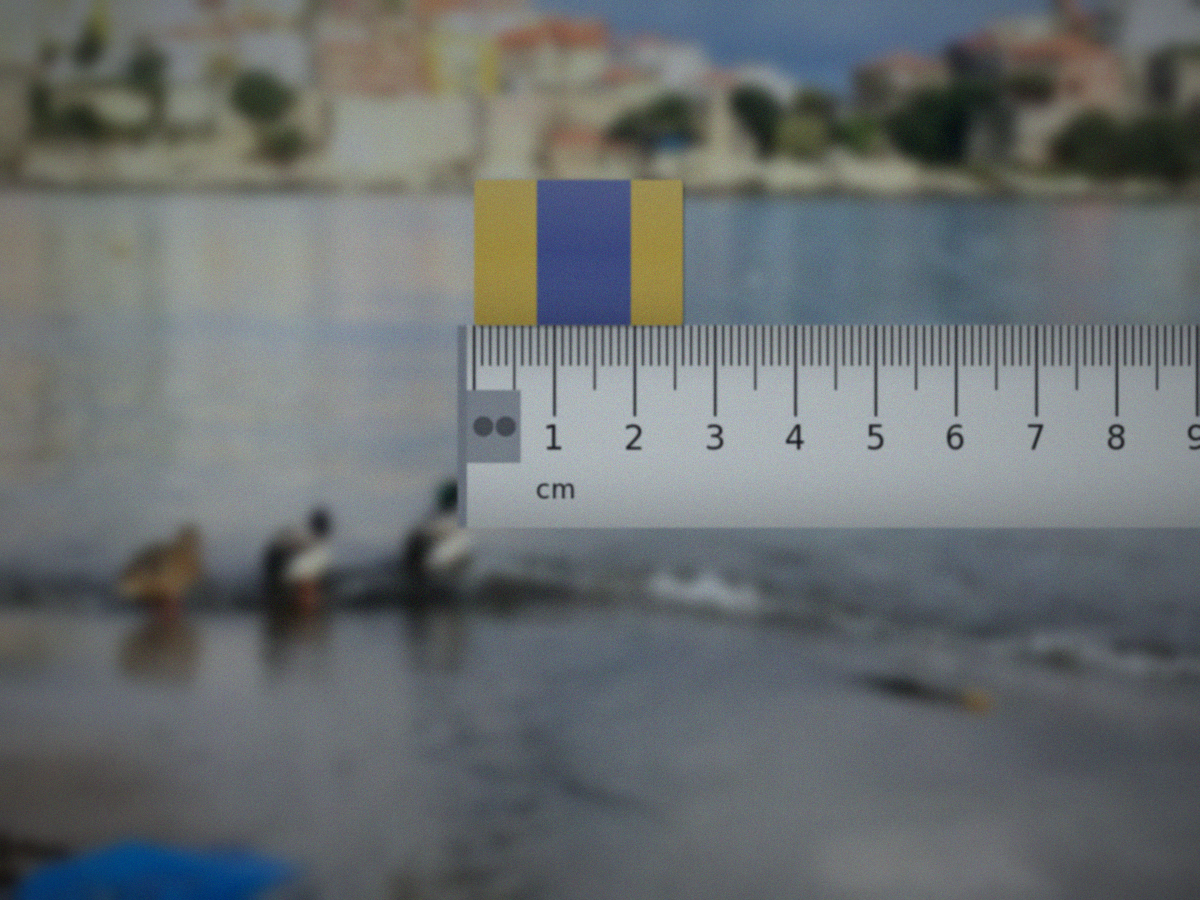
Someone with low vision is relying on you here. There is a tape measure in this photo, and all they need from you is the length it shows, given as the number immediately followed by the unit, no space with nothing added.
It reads 2.6cm
